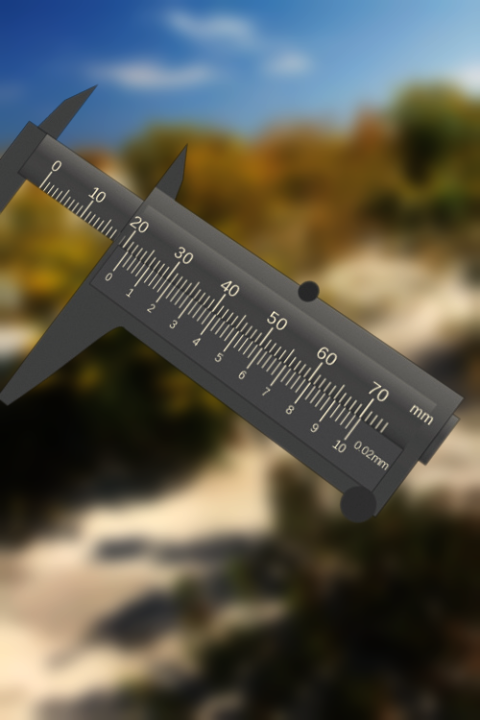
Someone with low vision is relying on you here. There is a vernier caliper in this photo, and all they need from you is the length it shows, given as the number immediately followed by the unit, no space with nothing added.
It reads 21.2mm
